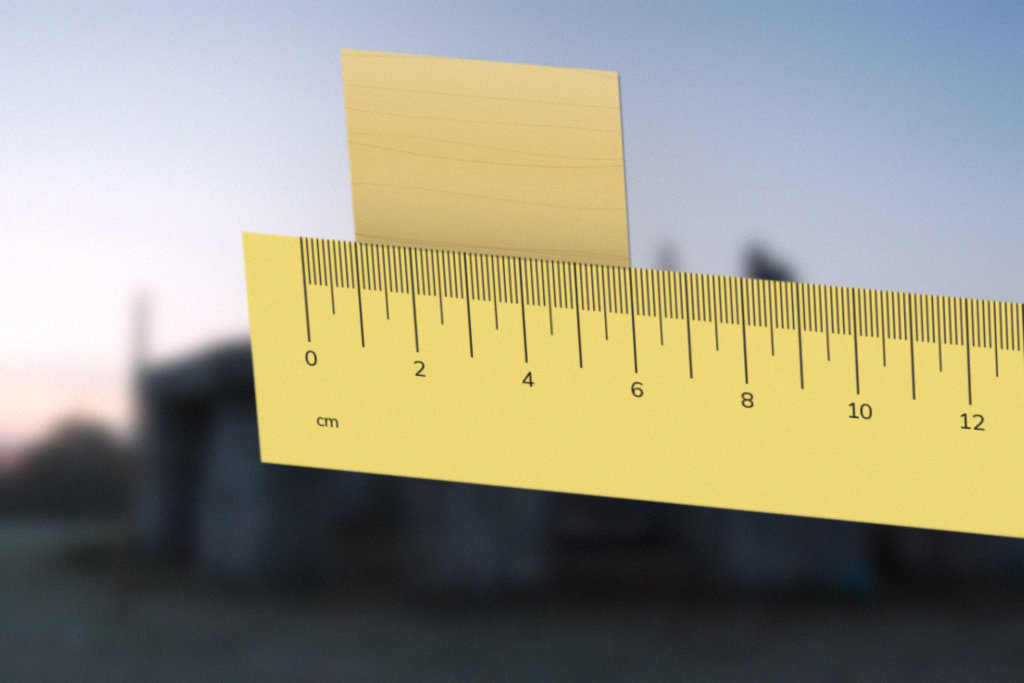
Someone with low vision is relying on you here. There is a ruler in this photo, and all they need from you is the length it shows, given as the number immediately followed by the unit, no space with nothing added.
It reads 5cm
